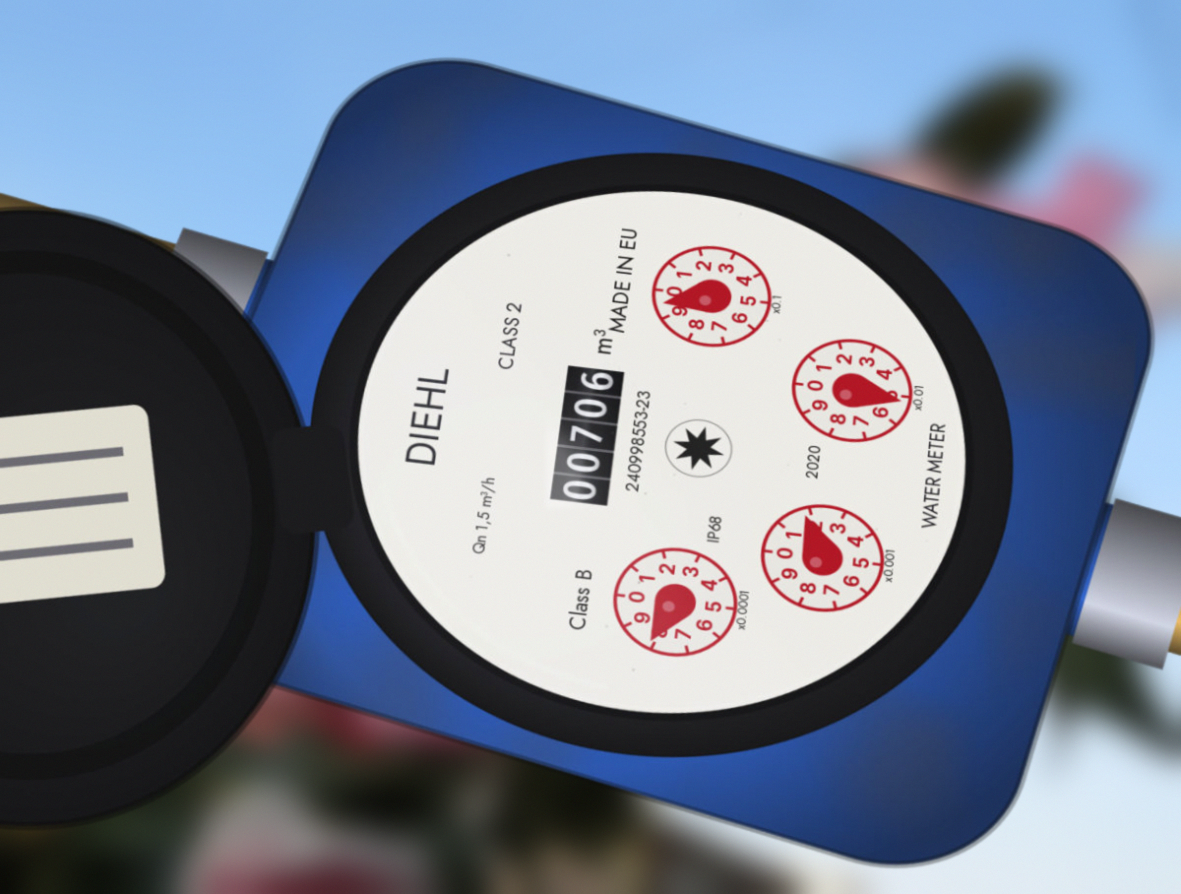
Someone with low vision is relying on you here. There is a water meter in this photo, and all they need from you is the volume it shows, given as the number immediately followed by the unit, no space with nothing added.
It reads 705.9518m³
